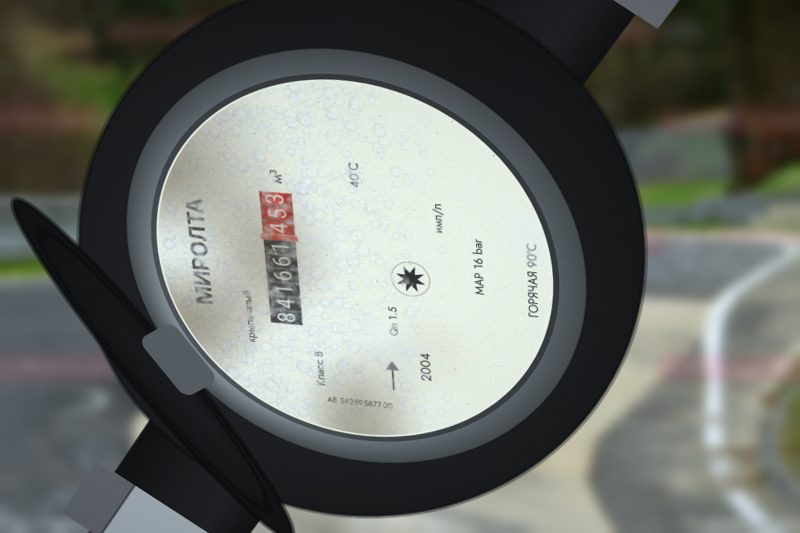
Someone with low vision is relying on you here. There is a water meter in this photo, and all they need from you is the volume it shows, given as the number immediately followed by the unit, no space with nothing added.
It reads 841661.453m³
